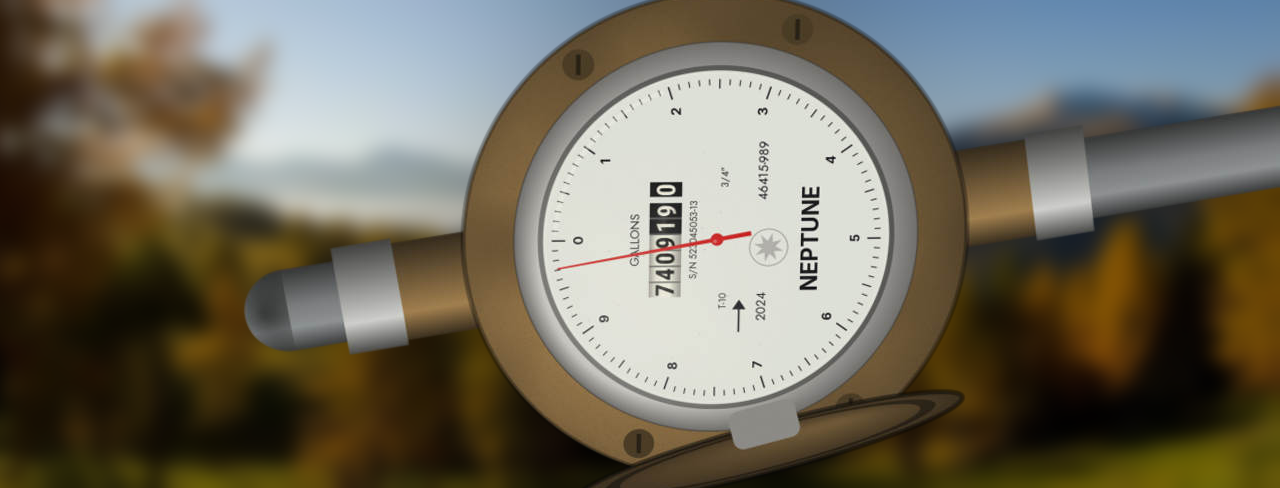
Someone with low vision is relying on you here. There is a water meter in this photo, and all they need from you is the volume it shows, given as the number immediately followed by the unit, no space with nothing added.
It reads 7409189.7gal
